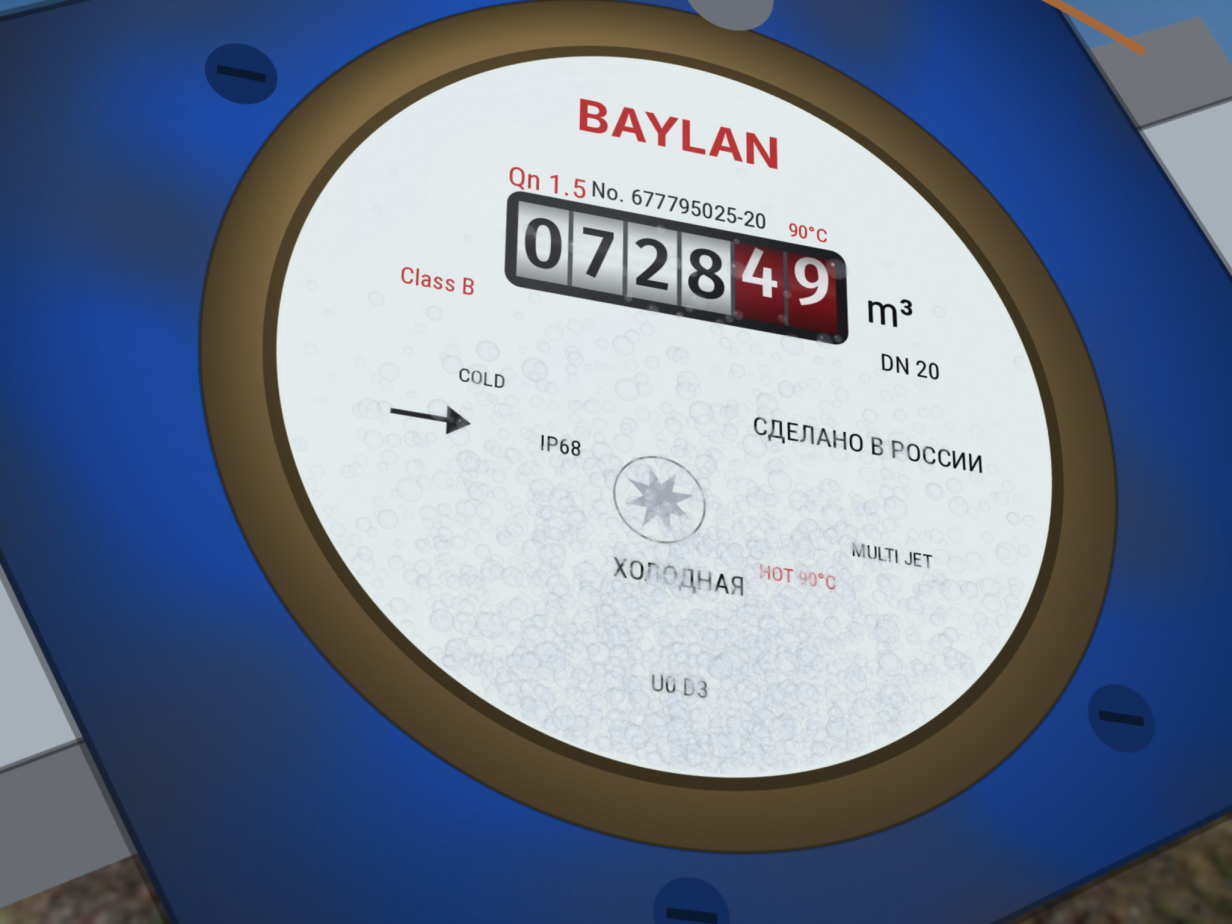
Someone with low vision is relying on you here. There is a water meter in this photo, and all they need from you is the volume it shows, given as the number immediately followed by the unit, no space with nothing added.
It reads 728.49m³
